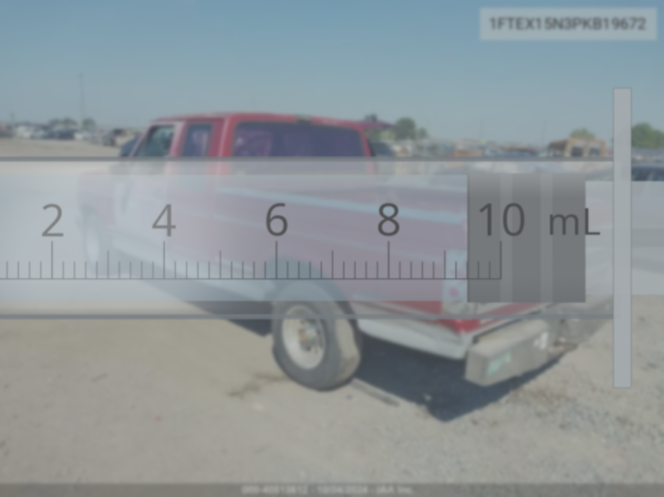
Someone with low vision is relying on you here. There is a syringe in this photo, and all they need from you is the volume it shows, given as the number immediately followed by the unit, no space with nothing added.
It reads 9.4mL
